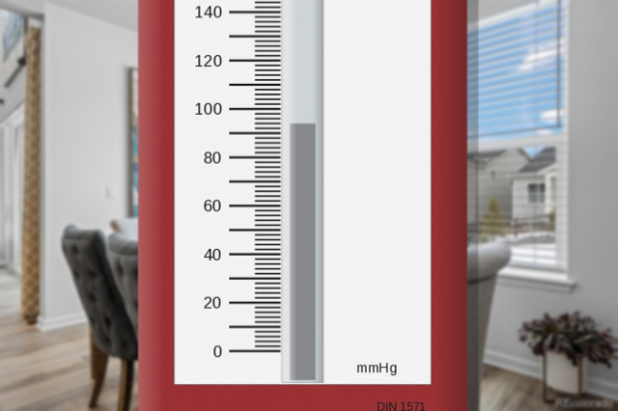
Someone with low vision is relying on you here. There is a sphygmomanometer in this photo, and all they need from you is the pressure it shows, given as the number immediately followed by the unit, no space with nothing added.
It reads 94mmHg
